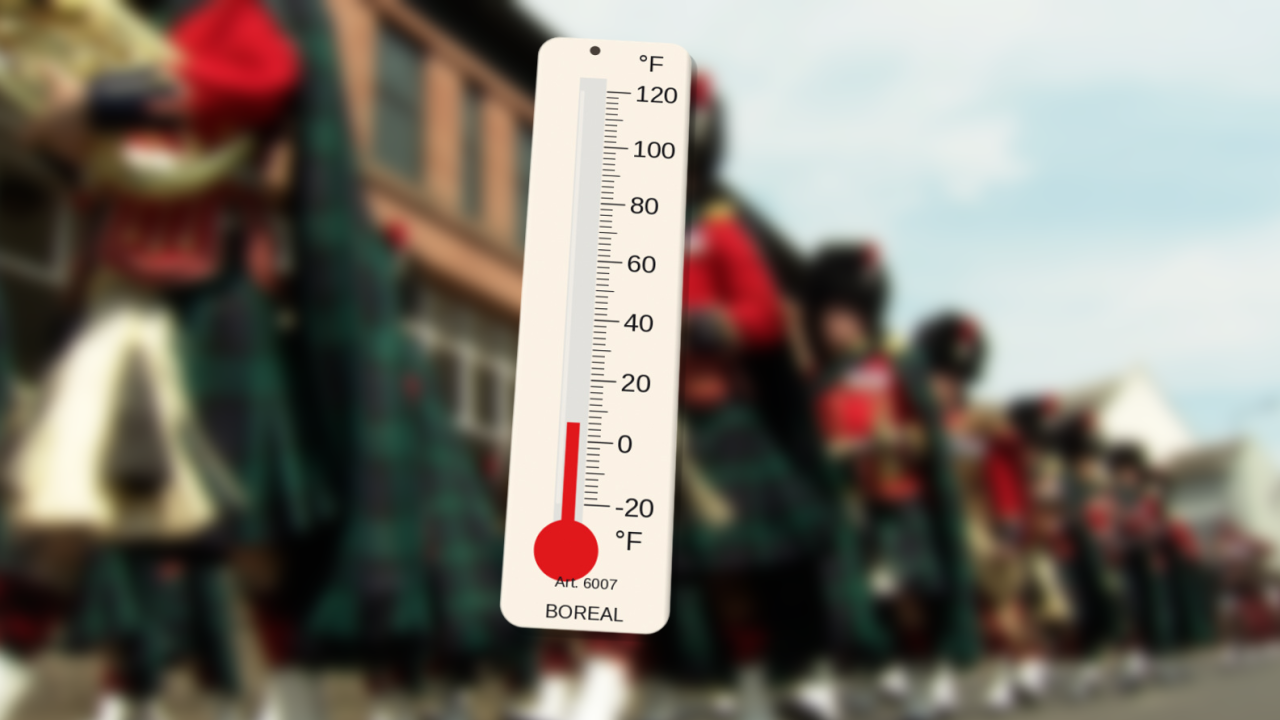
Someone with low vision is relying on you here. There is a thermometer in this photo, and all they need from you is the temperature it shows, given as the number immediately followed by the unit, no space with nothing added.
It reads 6°F
